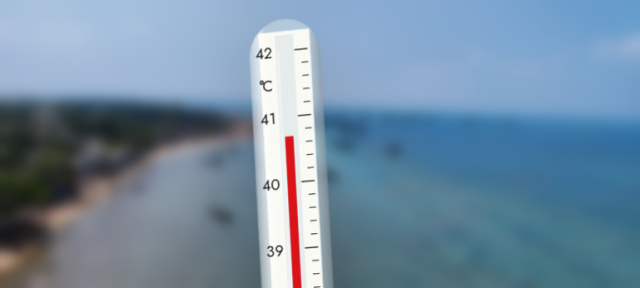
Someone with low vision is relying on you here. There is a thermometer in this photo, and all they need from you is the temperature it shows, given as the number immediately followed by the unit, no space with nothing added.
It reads 40.7°C
